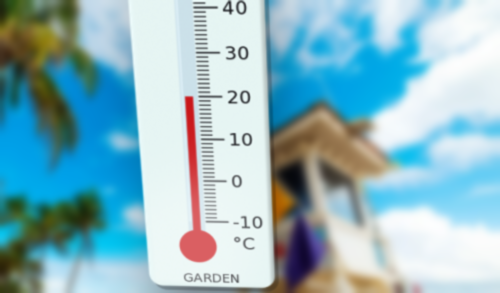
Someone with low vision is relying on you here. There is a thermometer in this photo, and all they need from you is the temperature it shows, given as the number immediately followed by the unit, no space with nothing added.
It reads 20°C
